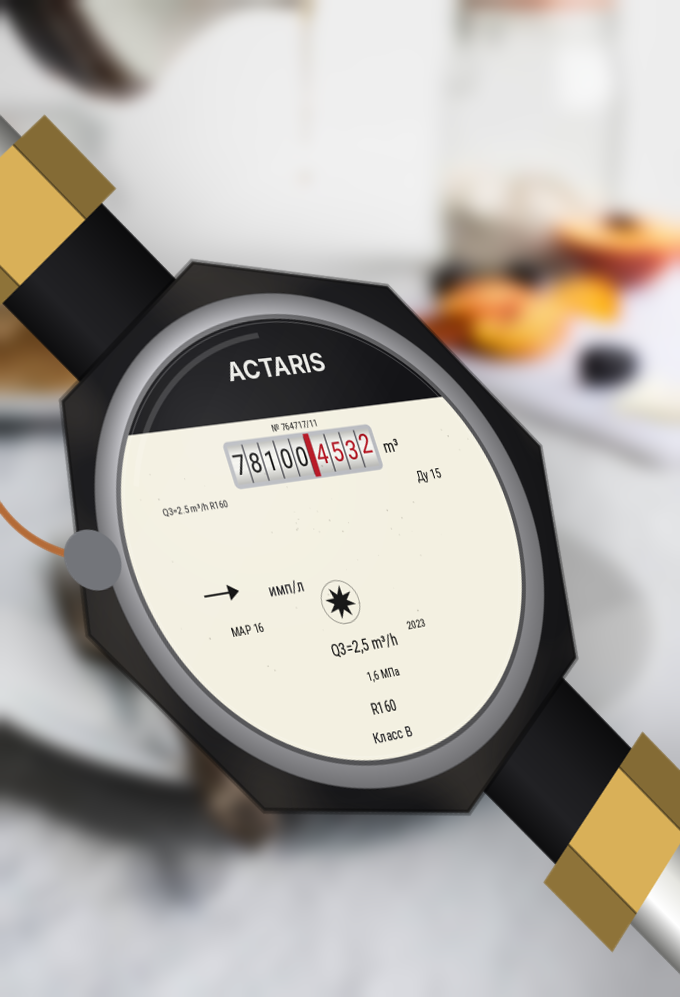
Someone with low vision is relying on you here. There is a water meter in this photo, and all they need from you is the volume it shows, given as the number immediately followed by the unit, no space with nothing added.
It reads 78100.4532m³
